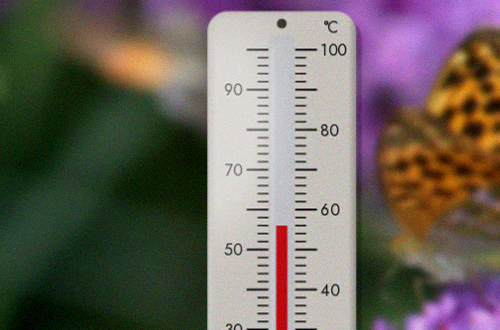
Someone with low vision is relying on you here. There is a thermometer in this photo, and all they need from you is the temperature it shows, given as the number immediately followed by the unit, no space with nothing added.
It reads 56°C
